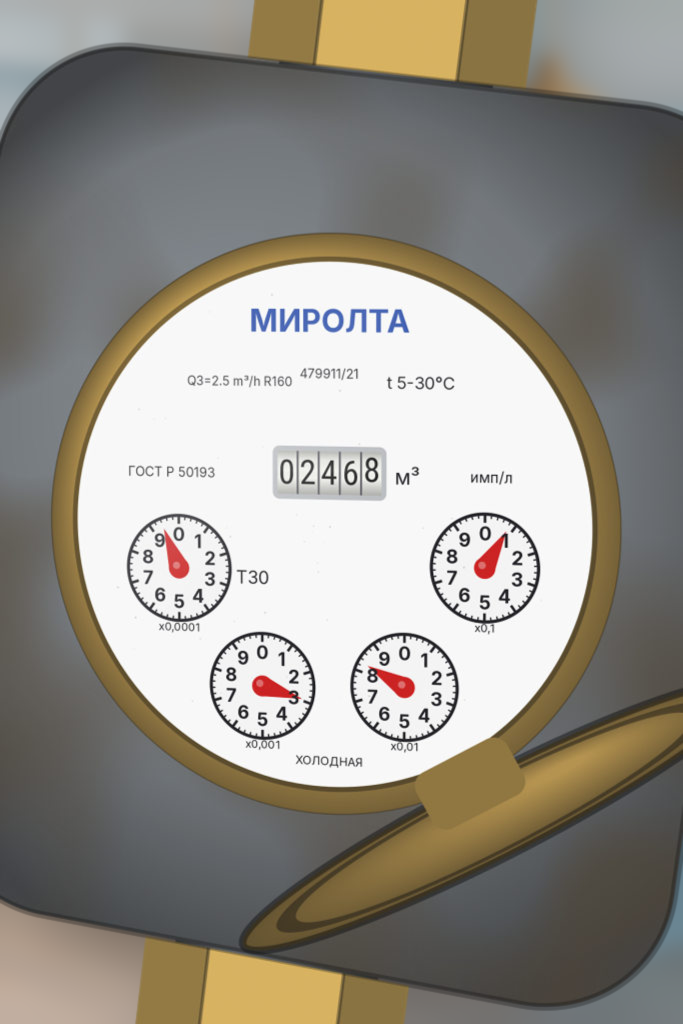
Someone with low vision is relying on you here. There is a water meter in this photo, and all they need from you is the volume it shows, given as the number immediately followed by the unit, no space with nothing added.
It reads 2468.0829m³
